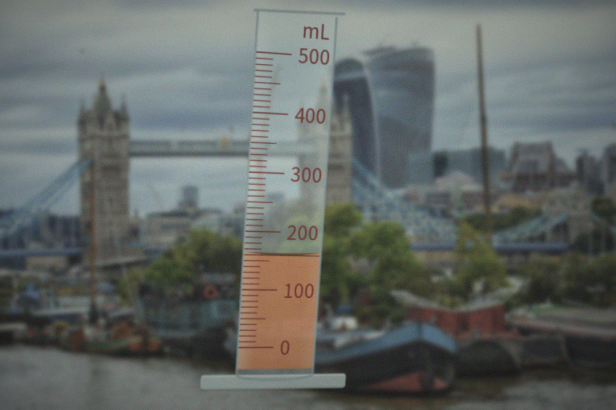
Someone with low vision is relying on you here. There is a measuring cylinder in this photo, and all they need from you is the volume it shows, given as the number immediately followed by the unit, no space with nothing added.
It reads 160mL
